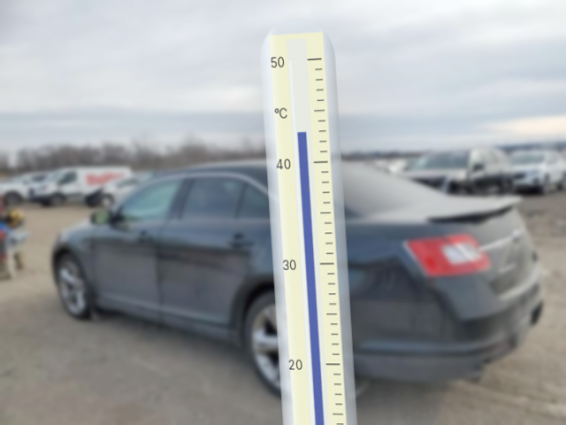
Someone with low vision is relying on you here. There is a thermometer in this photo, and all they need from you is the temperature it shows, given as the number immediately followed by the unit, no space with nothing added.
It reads 43°C
